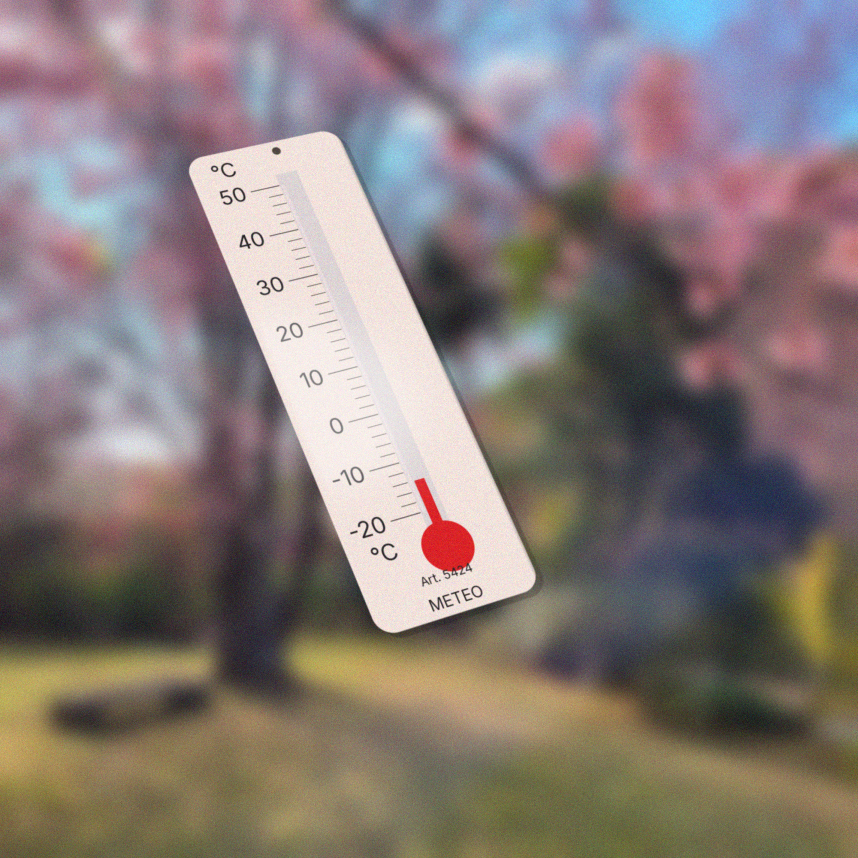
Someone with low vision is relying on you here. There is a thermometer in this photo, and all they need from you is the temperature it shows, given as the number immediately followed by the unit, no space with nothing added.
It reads -14°C
